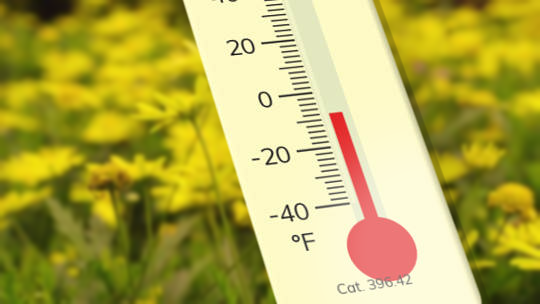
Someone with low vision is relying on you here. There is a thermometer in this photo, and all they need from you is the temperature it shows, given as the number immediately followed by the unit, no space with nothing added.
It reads -8°F
